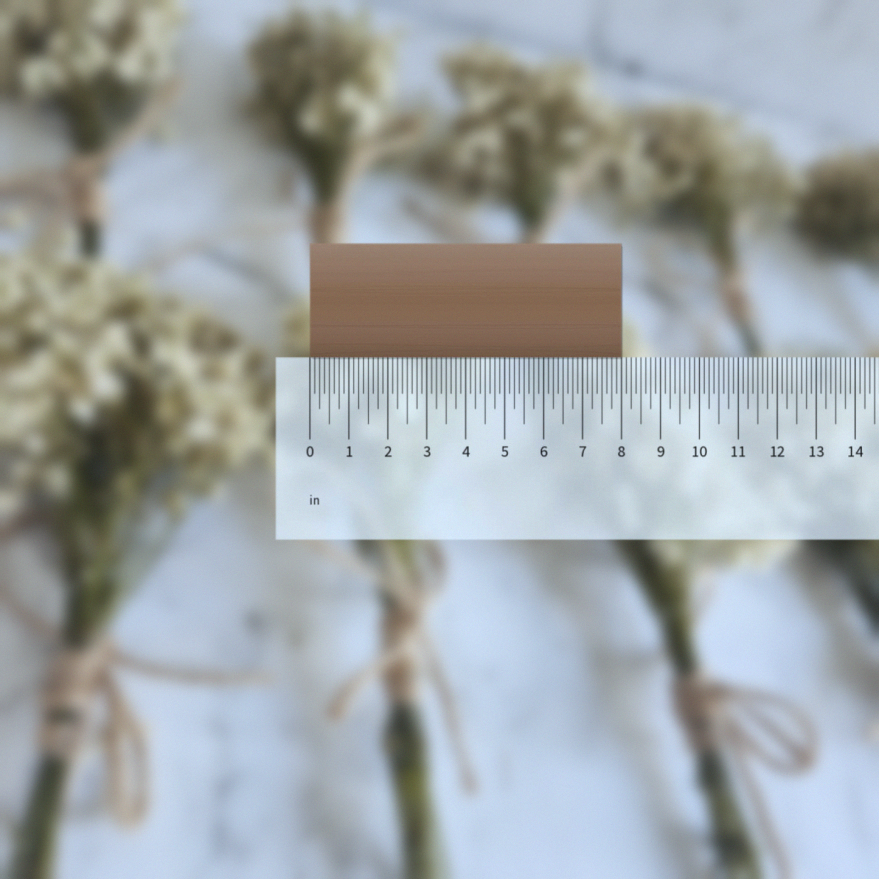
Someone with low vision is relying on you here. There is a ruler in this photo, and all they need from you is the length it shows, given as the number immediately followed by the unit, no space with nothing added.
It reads 8in
